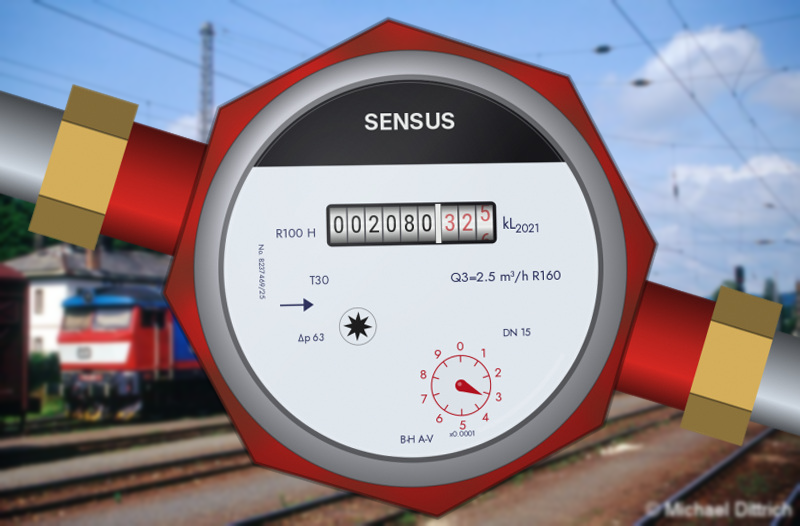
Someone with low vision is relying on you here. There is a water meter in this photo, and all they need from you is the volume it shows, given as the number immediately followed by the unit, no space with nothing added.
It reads 2080.3253kL
